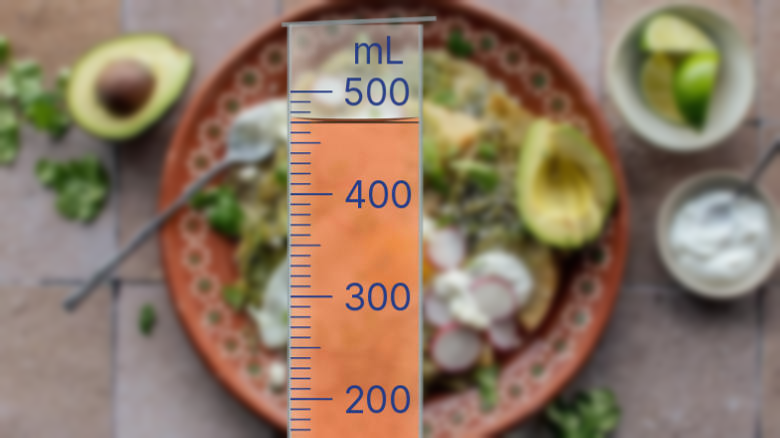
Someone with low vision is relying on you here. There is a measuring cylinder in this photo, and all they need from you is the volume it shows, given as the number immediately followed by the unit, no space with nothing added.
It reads 470mL
